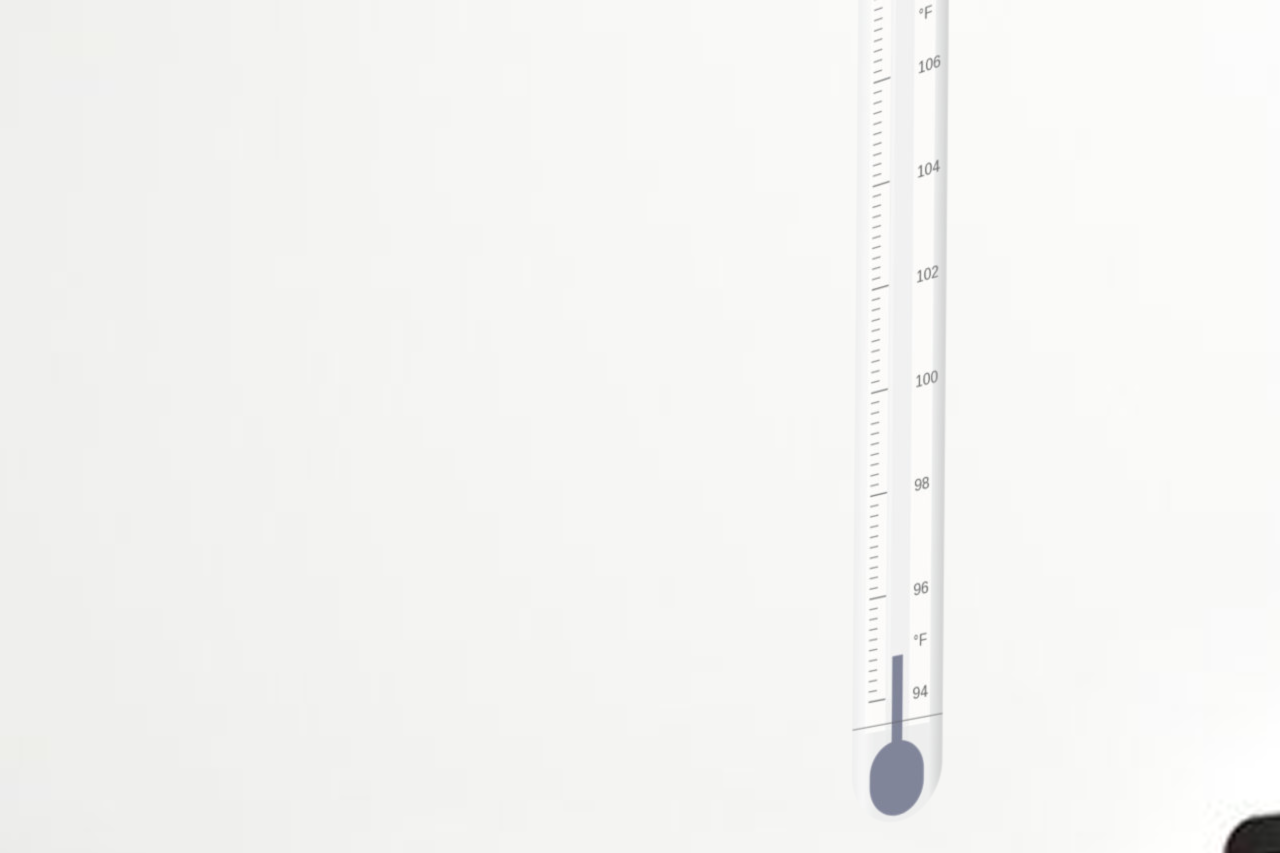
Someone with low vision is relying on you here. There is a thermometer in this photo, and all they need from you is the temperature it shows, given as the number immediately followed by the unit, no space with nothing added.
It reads 94.8°F
